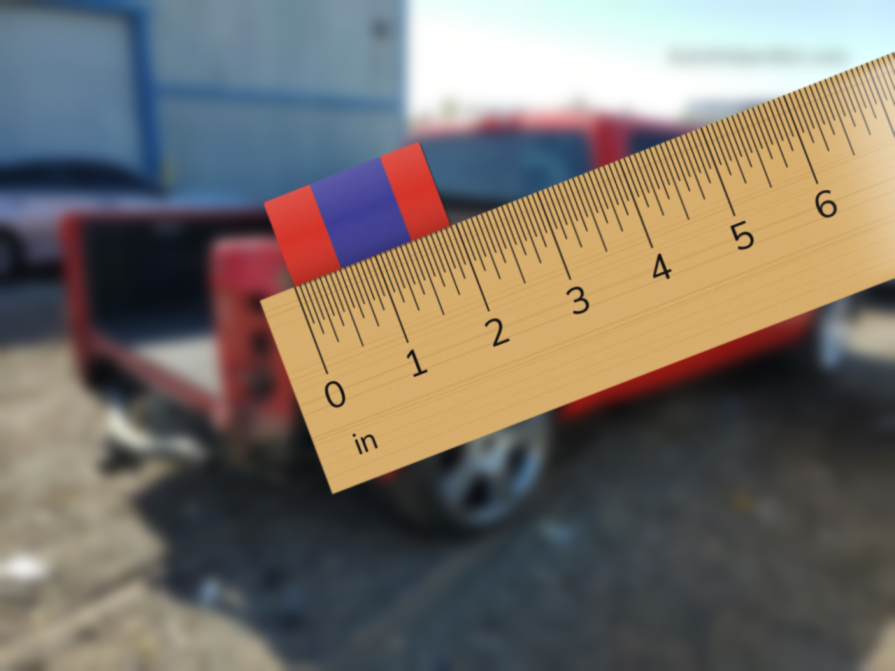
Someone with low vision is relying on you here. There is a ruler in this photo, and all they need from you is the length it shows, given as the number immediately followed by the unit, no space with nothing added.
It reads 1.9375in
